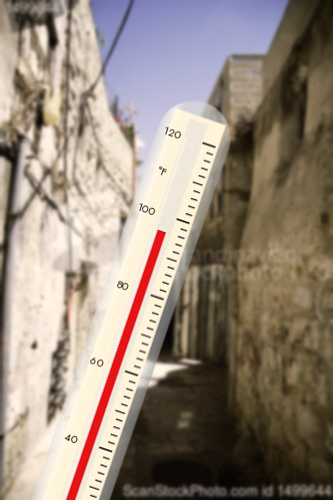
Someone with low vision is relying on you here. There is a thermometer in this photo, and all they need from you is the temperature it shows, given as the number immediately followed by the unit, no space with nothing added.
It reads 96°F
